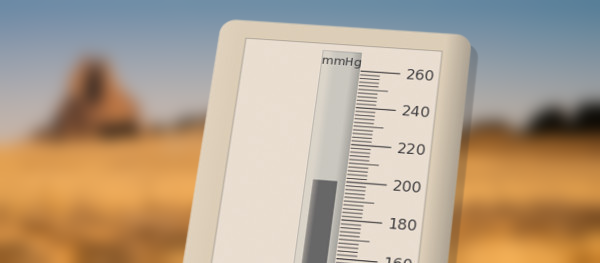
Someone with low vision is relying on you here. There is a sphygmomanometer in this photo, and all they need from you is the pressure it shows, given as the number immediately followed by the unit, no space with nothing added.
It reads 200mmHg
